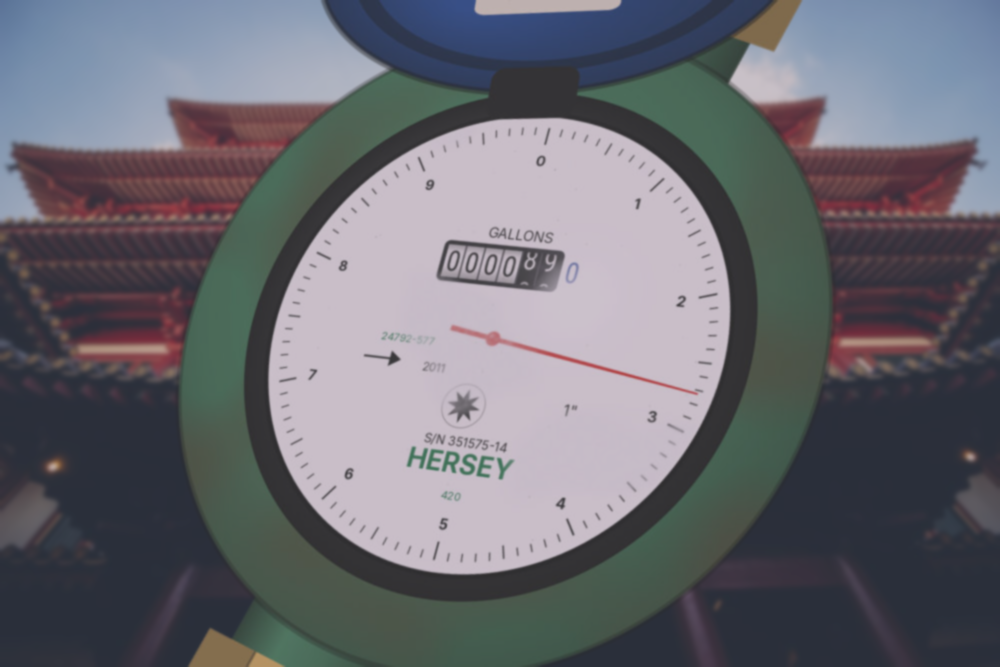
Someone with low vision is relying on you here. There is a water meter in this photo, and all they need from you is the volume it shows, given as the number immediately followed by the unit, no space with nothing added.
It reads 892.7gal
